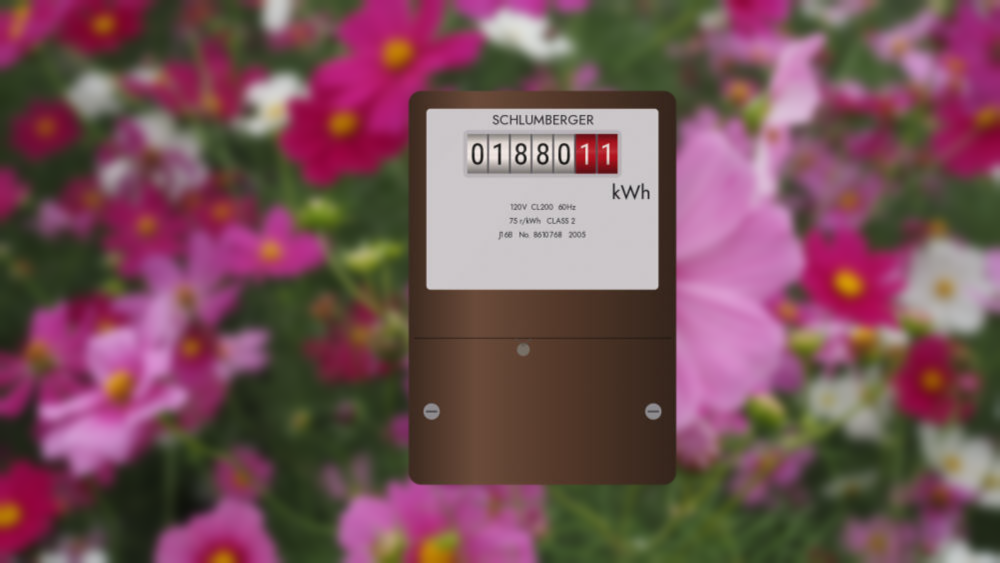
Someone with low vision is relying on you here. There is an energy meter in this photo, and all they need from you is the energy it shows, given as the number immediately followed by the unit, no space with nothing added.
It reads 1880.11kWh
